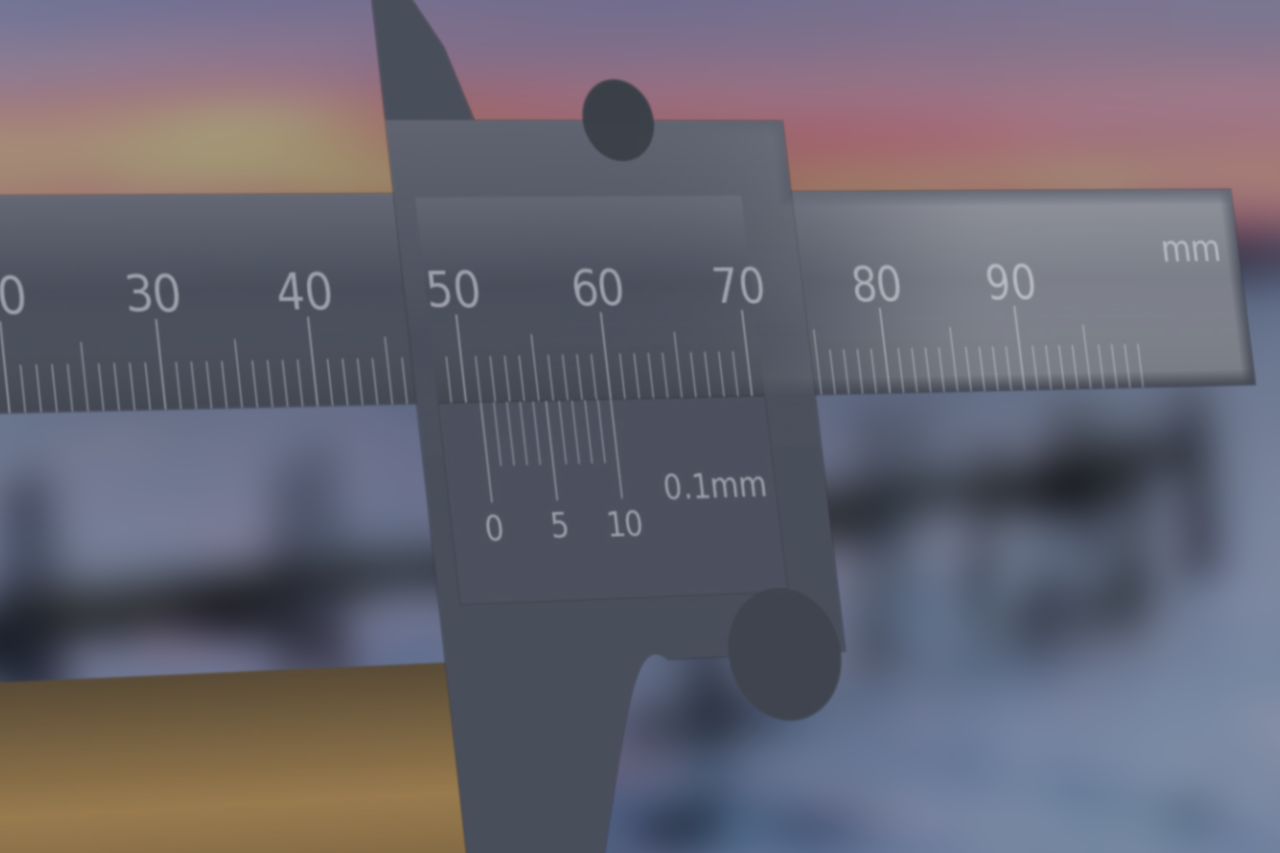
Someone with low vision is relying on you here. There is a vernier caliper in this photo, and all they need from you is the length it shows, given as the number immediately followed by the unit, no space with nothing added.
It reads 51.0mm
